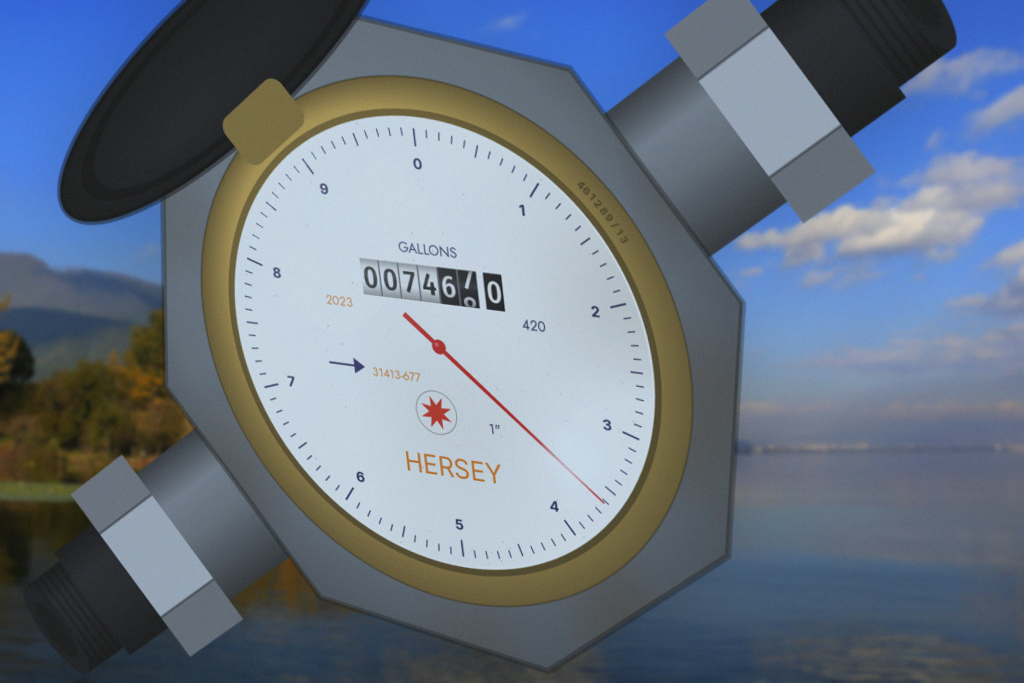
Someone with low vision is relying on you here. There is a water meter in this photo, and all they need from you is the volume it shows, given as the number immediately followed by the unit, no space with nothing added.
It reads 74673.6gal
